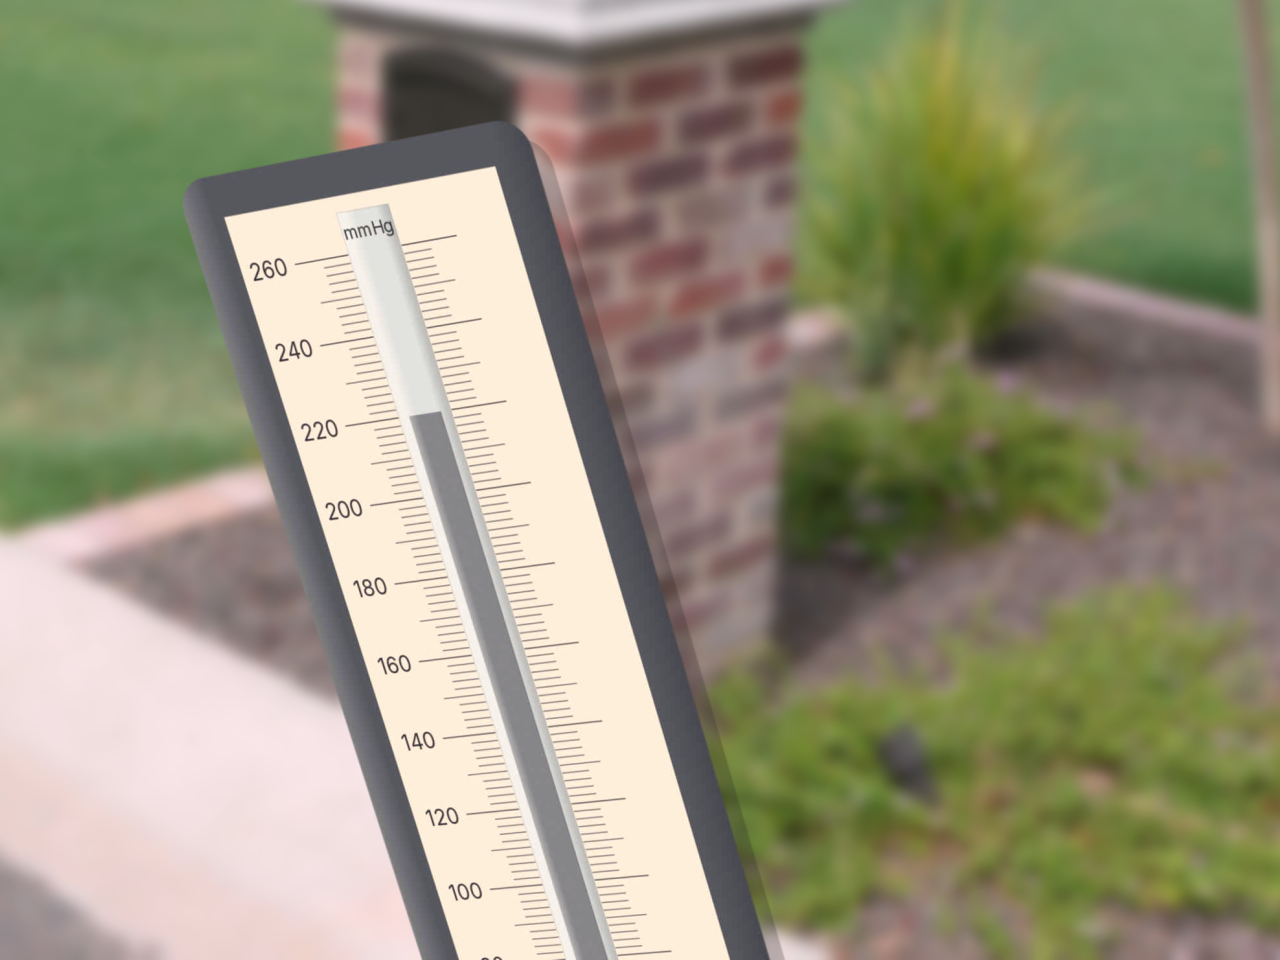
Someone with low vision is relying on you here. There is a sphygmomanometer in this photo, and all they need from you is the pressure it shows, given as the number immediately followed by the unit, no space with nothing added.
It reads 220mmHg
